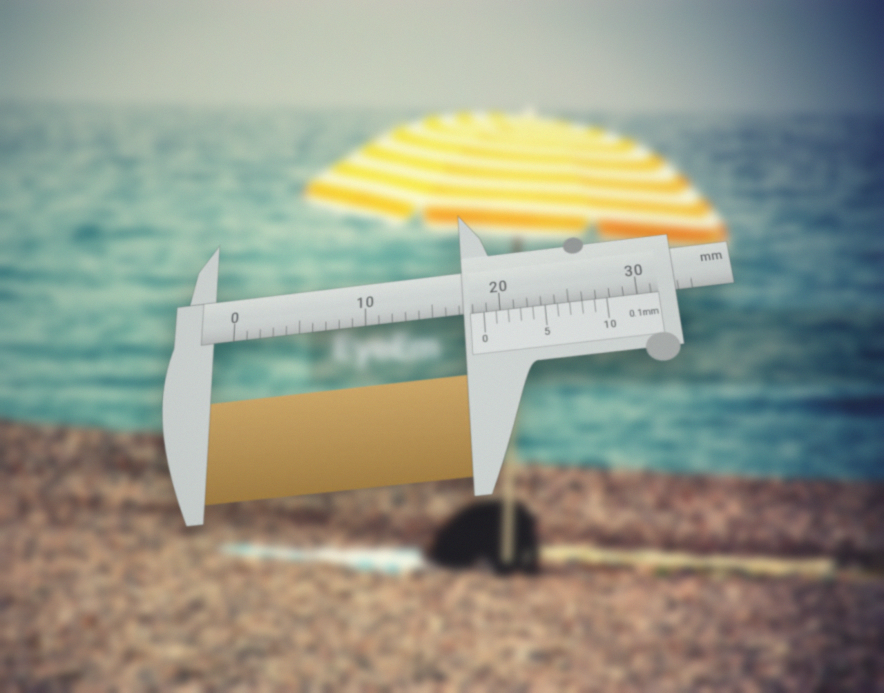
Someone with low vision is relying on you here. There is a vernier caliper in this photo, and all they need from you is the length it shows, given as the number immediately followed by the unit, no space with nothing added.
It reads 18.8mm
